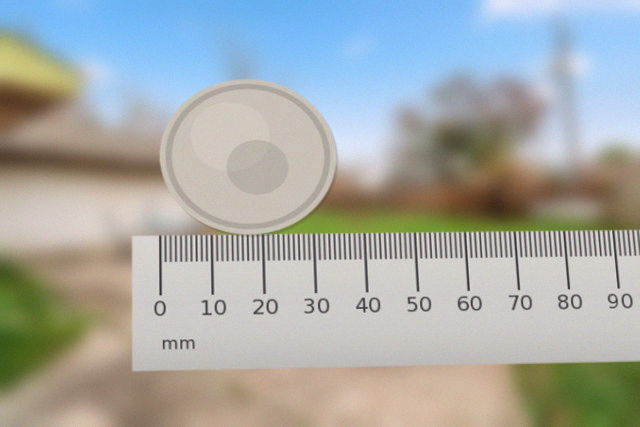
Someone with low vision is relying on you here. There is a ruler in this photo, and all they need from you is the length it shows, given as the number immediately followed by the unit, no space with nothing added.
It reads 35mm
